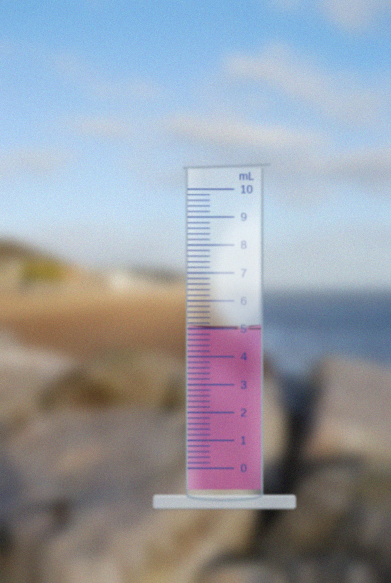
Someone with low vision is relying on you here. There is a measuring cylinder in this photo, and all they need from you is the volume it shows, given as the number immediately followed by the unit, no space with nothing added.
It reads 5mL
